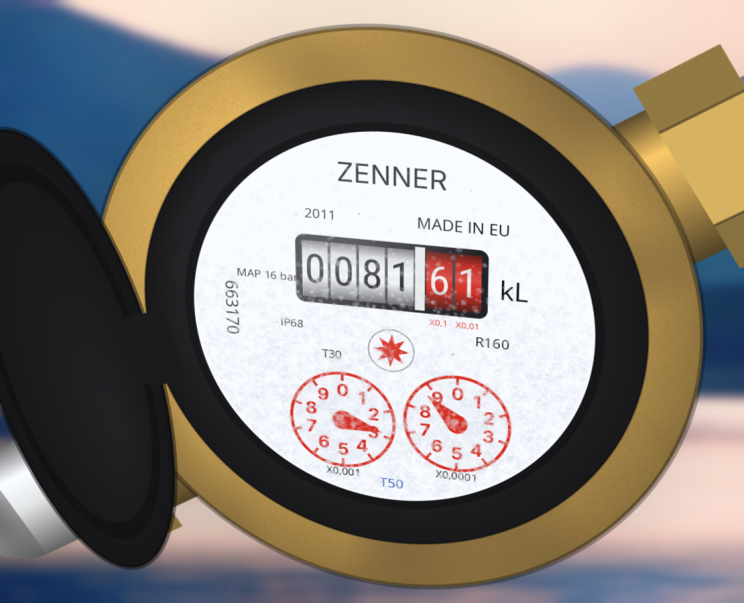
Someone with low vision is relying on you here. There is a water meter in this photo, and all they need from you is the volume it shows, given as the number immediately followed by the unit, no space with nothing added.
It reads 81.6128kL
